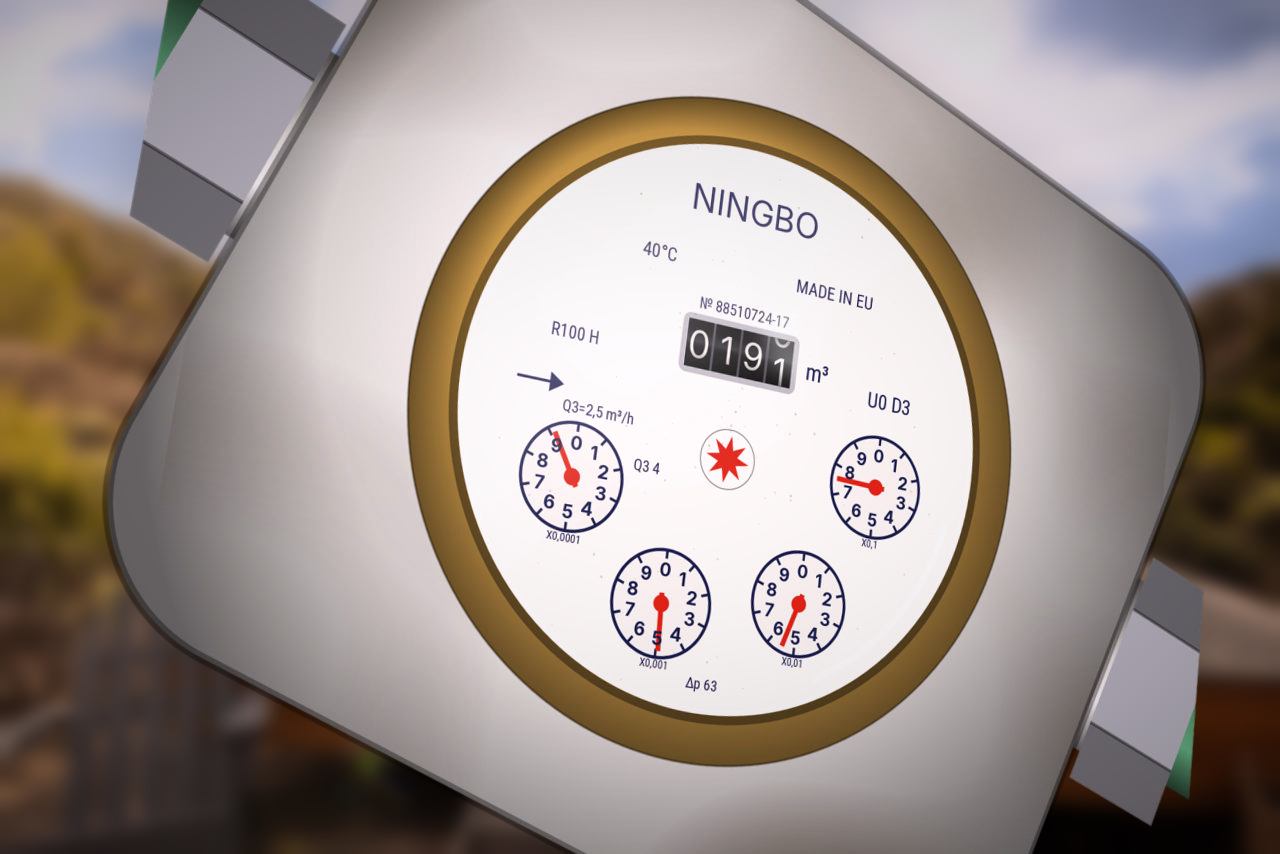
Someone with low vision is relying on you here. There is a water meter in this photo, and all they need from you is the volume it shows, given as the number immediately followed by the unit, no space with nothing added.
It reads 190.7549m³
